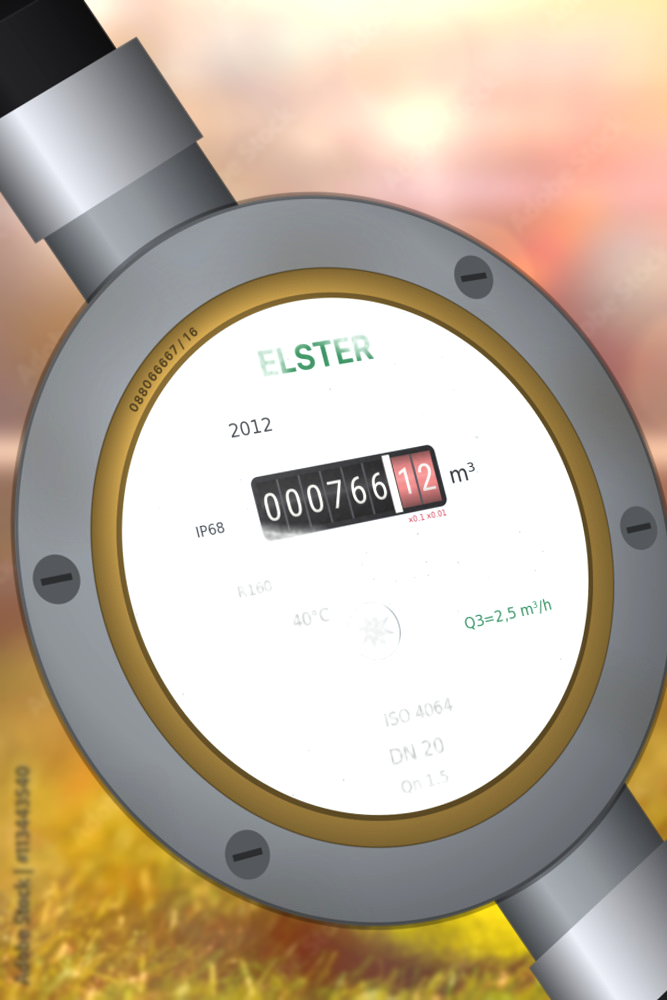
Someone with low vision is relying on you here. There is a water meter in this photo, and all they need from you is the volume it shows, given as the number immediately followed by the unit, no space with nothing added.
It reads 766.12m³
